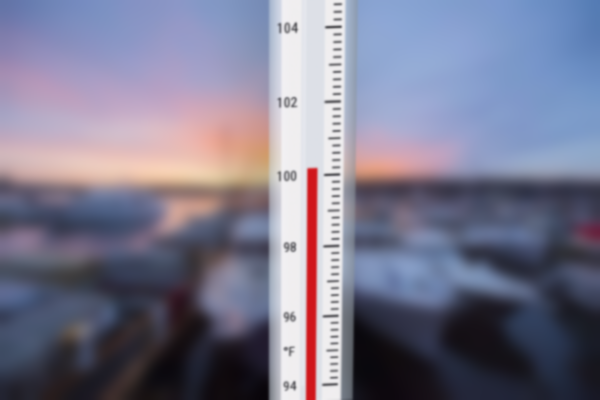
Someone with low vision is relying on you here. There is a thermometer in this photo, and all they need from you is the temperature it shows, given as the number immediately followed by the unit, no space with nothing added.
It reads 100.2°F
